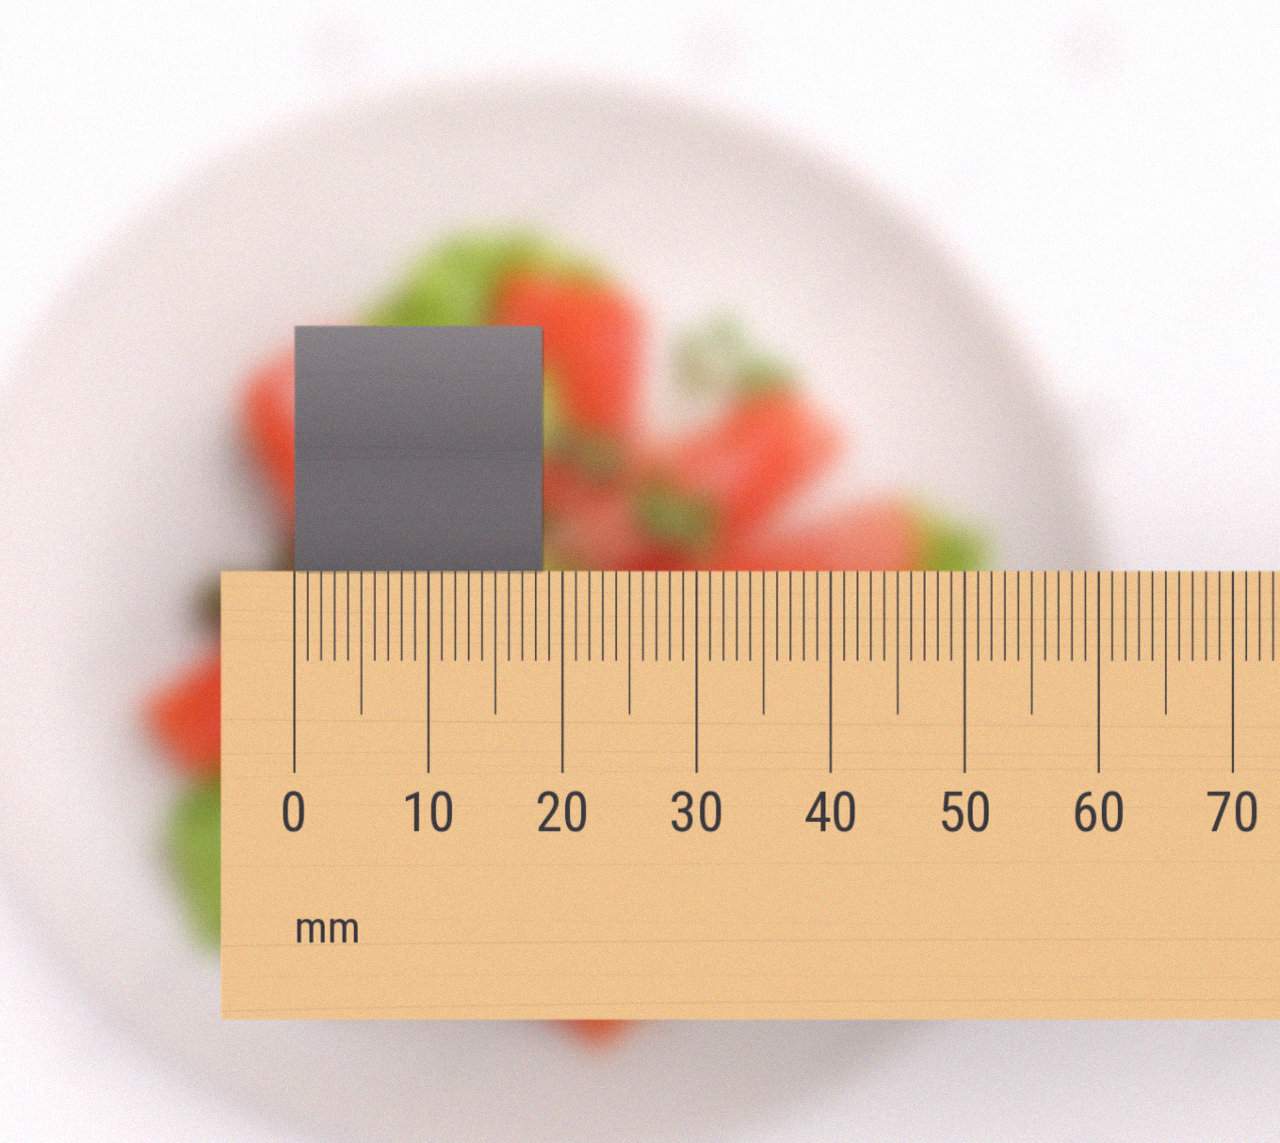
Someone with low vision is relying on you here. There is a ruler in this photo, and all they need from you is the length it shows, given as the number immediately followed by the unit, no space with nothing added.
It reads 18.5mm
